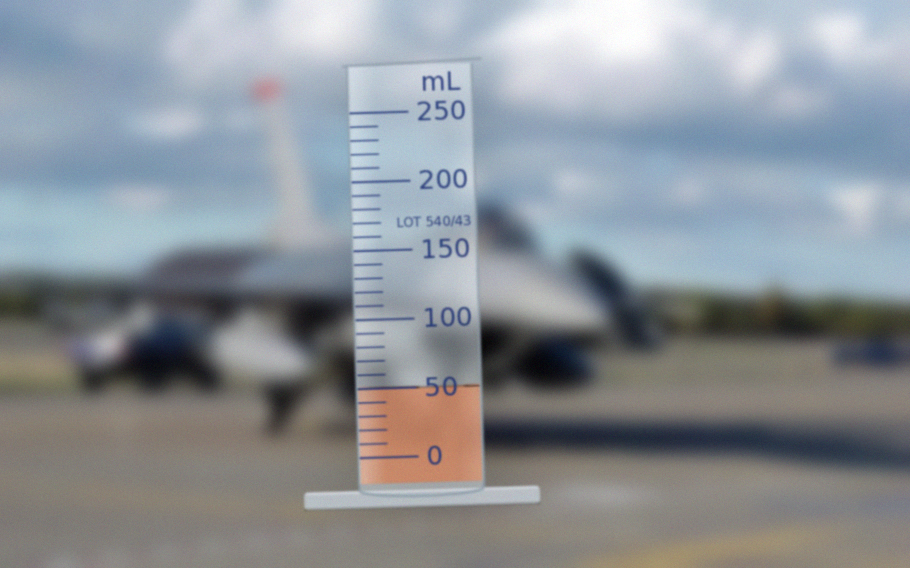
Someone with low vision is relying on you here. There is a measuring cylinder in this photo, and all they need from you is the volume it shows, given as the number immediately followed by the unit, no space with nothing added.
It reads 50mL
